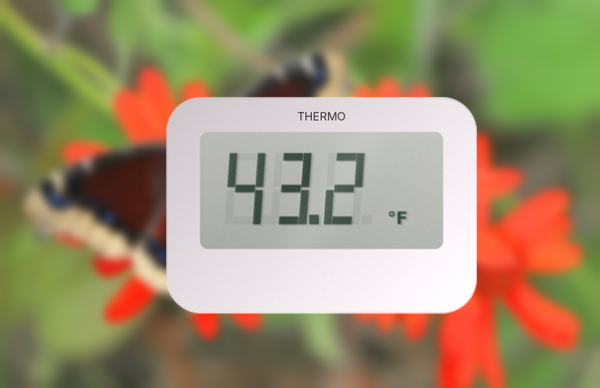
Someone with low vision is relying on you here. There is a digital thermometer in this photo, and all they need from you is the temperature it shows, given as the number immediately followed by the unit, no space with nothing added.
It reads 43.2°F
